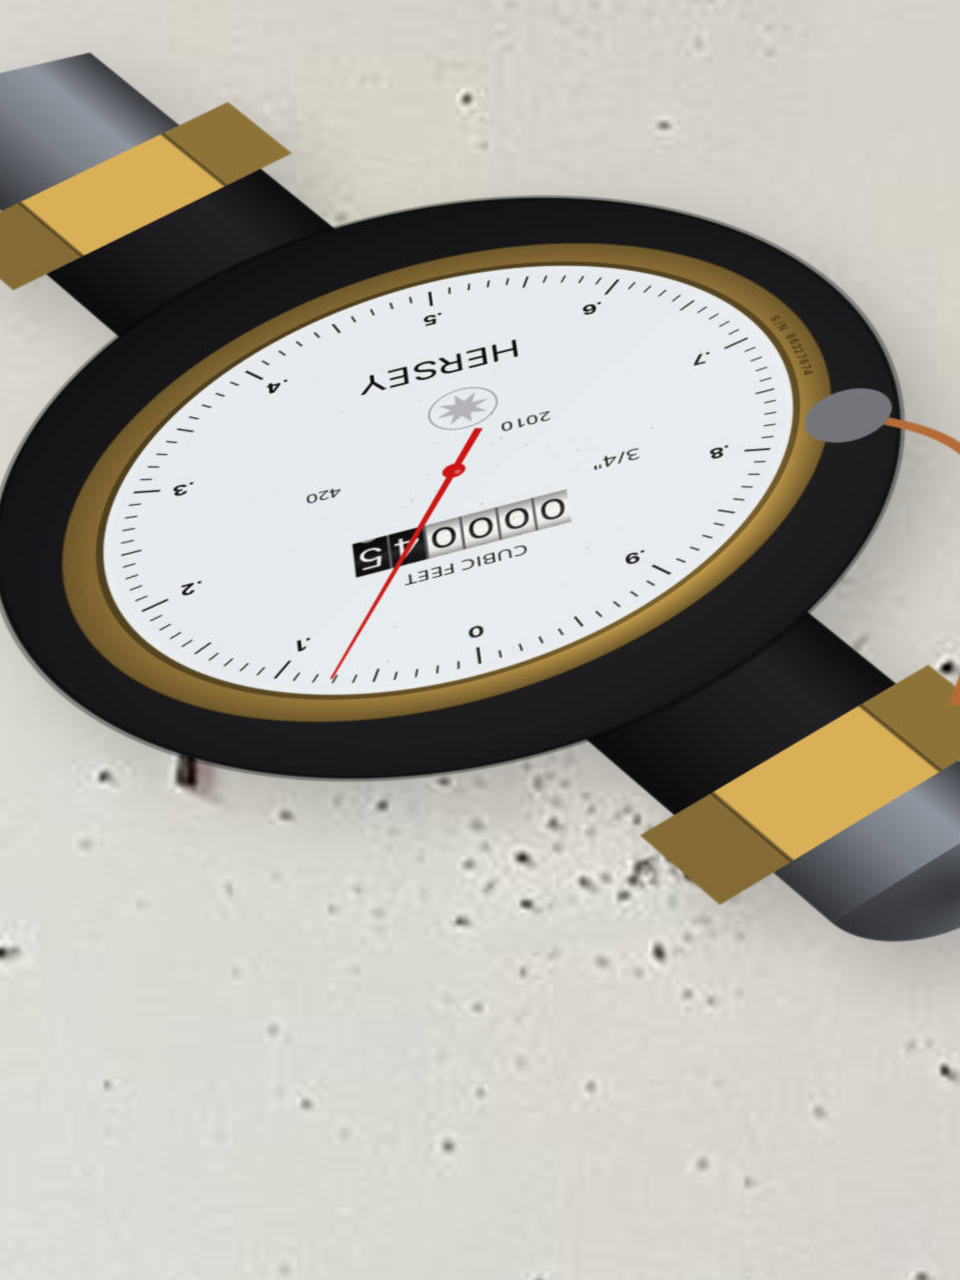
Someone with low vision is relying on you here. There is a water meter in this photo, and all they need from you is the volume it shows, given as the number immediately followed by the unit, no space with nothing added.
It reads 45.07ft³
